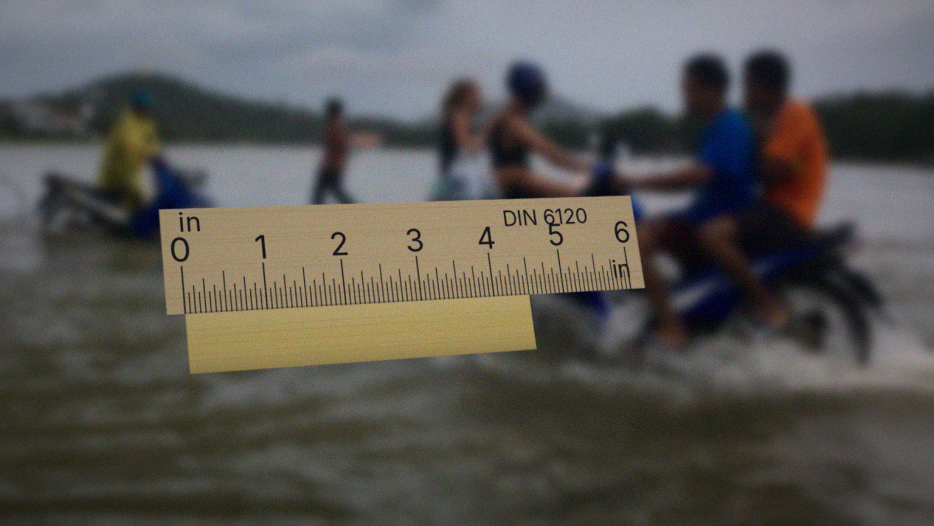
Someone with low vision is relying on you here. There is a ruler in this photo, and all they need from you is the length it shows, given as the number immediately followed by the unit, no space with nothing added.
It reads 4.5in
